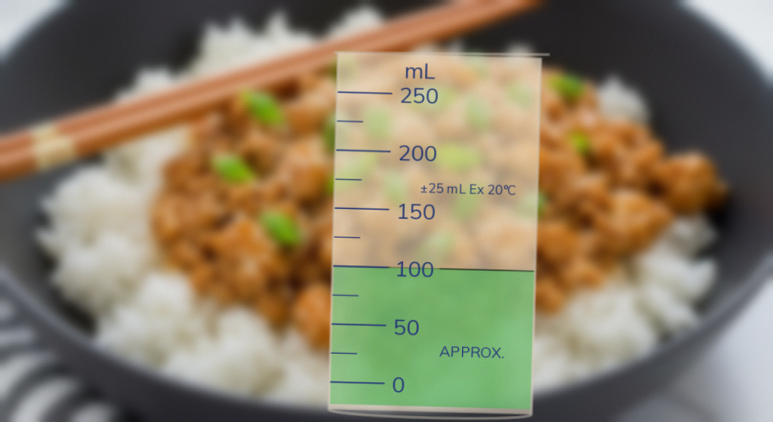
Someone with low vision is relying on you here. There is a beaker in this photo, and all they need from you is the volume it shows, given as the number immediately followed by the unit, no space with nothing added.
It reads 100mL
